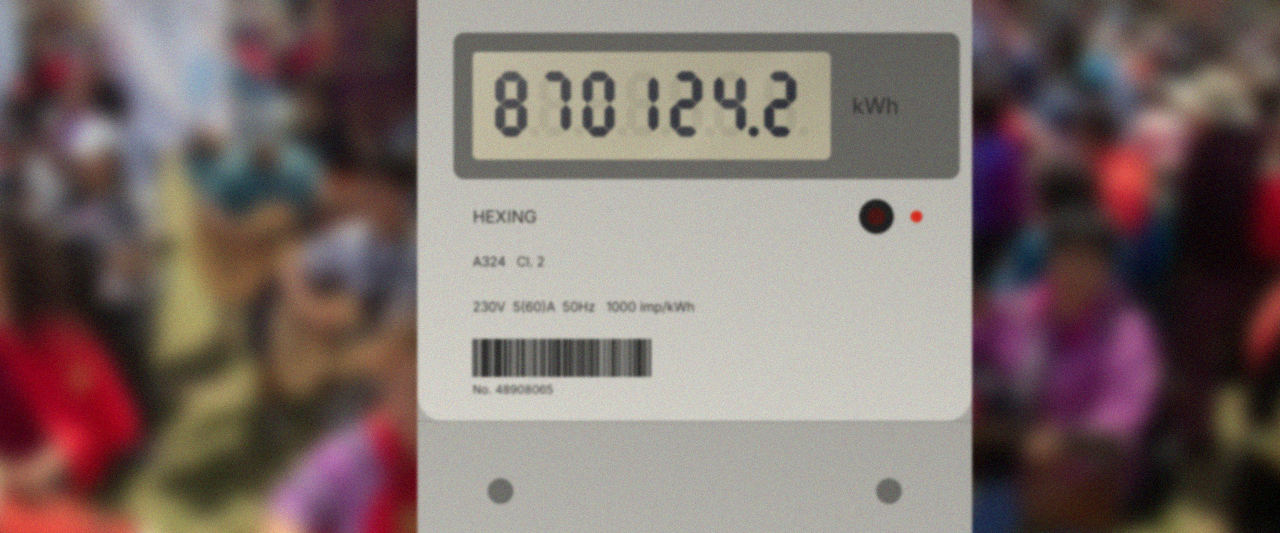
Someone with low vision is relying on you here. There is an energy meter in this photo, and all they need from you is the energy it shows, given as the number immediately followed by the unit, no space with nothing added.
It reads 870124.2kWh
